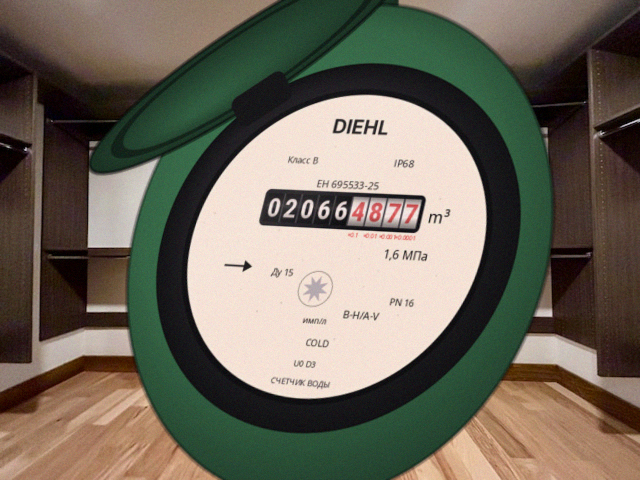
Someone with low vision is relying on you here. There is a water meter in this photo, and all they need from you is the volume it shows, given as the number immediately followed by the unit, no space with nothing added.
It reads 2066.4877m³
